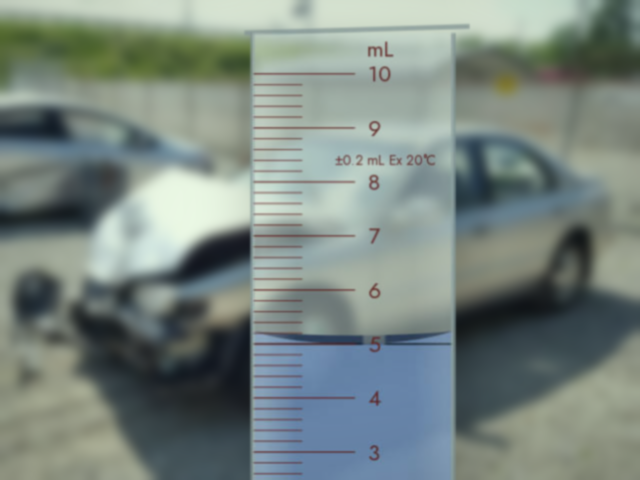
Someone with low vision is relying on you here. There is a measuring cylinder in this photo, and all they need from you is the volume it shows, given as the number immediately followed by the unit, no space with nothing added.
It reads 5mL
